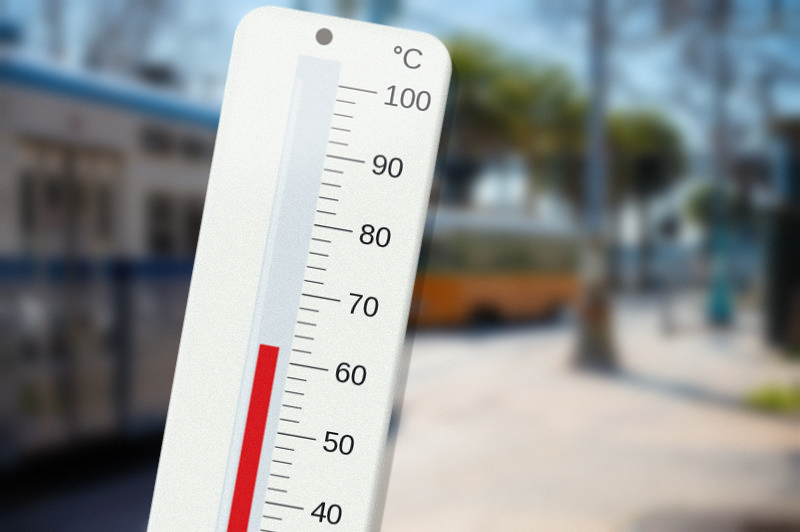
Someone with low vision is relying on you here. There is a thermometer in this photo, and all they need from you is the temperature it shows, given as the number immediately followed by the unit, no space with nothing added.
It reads 62°C
